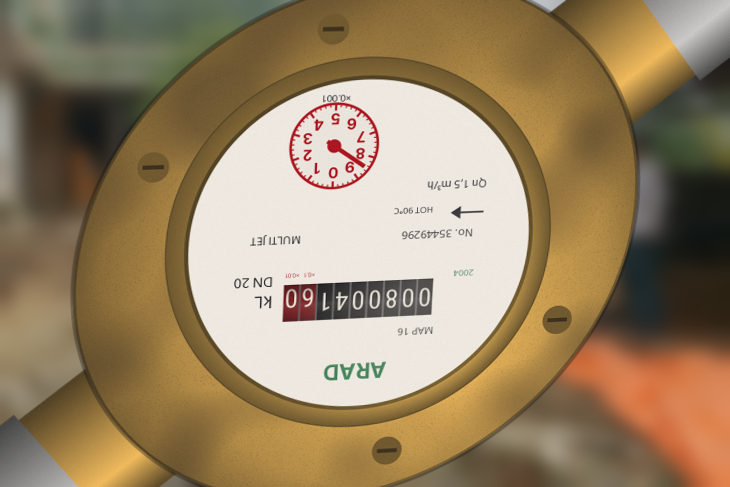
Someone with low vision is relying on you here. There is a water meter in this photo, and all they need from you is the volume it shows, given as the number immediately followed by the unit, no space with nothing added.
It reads 80041.598kL
